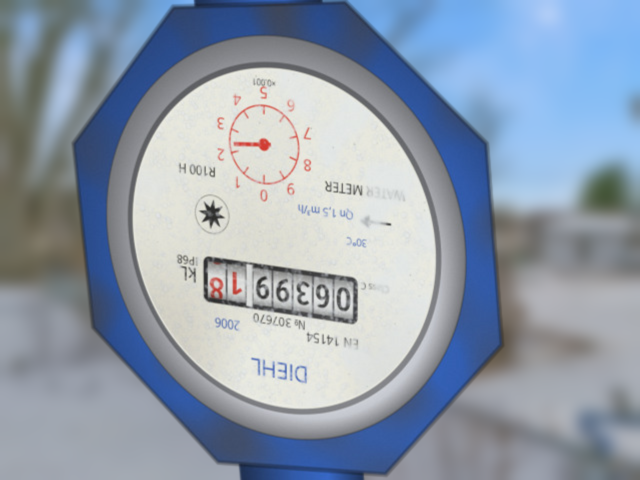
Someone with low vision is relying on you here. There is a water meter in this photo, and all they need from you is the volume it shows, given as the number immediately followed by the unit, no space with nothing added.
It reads 6399.182kL
